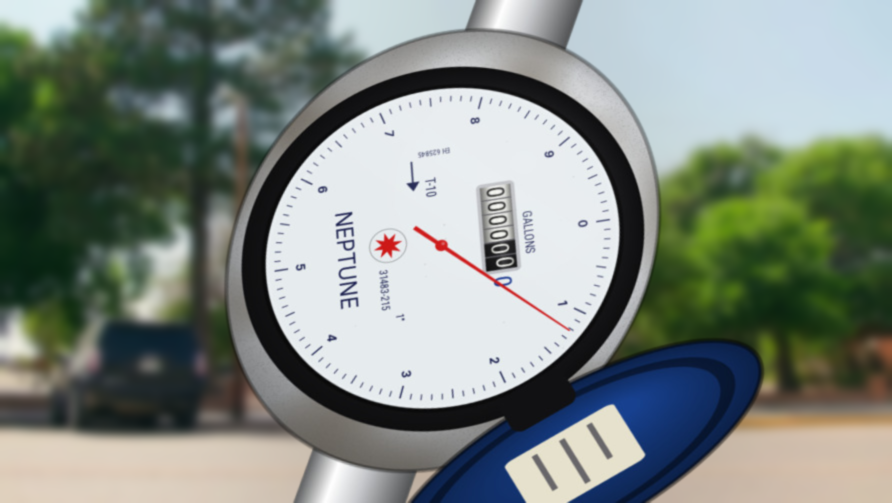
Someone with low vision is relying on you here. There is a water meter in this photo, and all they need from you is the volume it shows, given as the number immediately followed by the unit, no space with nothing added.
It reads 1.2gal
